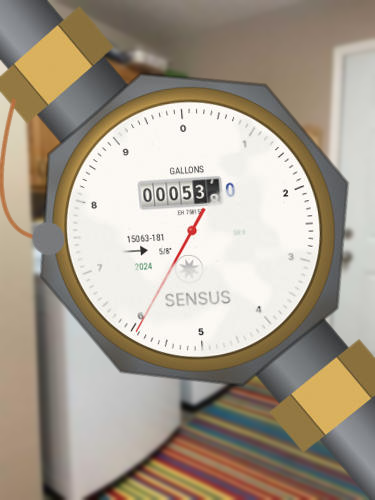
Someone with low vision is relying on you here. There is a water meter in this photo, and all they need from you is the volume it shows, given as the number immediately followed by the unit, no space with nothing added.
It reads 5375.9gal
